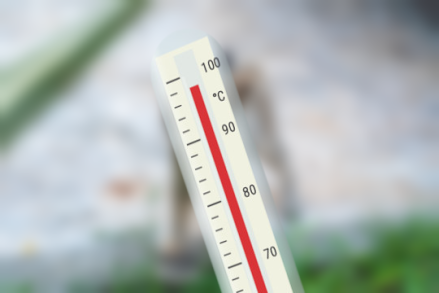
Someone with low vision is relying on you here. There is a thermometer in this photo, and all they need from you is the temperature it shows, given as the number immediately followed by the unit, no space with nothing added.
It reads 98°C
